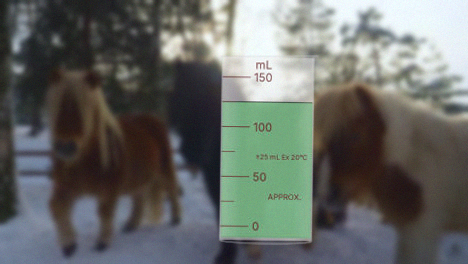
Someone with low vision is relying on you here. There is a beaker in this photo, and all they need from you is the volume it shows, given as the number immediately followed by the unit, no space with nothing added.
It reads 125mL
